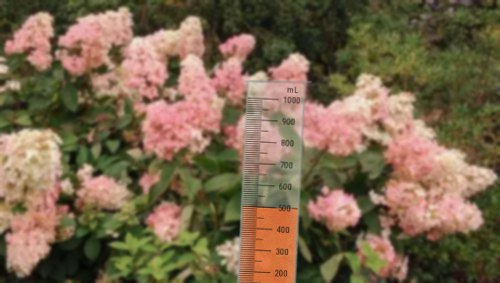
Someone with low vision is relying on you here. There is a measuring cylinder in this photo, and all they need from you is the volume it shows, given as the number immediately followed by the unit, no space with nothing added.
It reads 500mL
